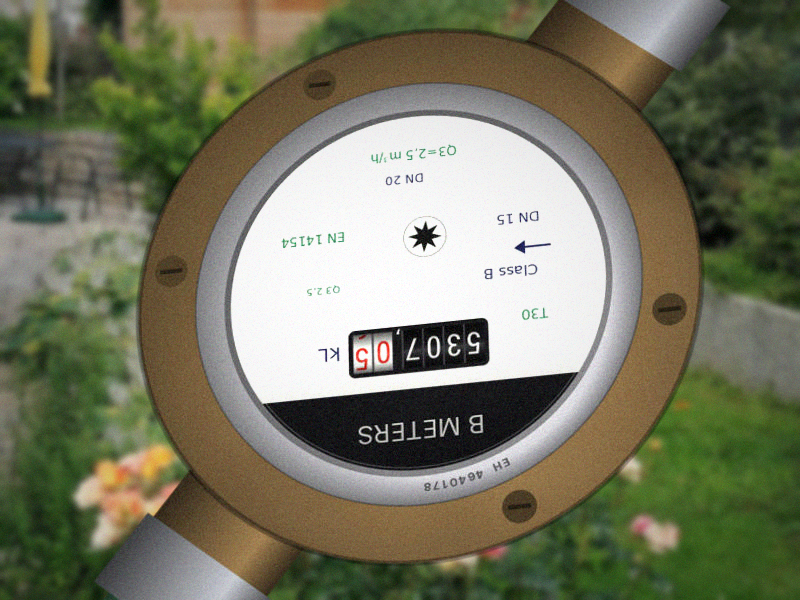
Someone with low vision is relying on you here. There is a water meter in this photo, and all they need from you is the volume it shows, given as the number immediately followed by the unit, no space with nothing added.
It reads 5307.05kL
